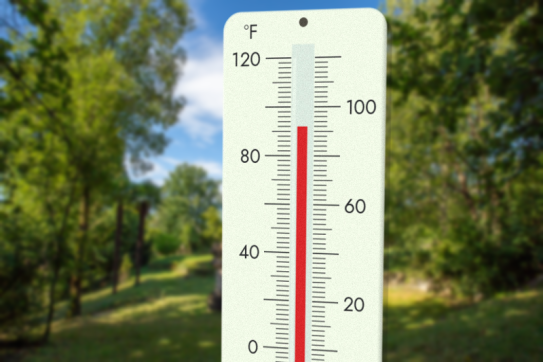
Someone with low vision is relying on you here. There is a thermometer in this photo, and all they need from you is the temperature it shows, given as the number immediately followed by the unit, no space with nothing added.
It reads 92°F
